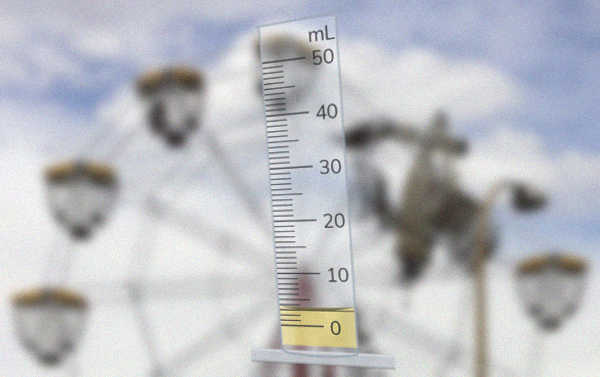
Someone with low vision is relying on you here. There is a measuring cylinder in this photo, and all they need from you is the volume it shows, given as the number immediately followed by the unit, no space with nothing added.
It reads 3mL
